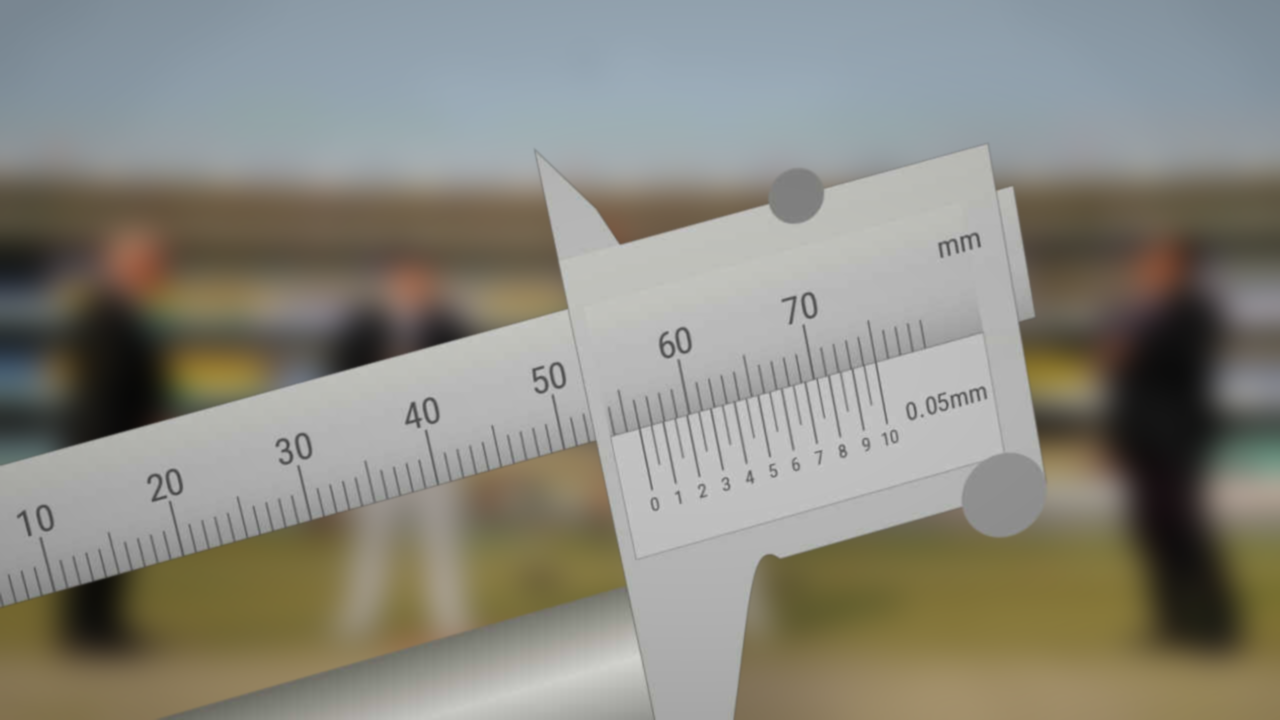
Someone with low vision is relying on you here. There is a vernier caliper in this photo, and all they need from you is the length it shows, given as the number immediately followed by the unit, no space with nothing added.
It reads 56.0mm
